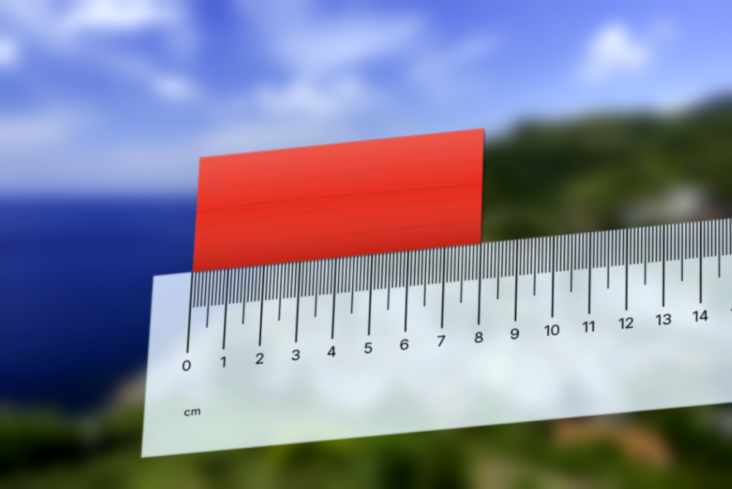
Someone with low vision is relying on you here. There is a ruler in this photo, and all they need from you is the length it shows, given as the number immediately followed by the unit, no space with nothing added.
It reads 8cm
